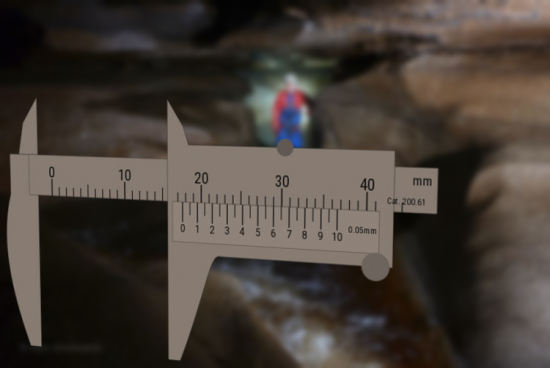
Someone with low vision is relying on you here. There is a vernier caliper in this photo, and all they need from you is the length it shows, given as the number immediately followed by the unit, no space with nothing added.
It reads 17.6mm
